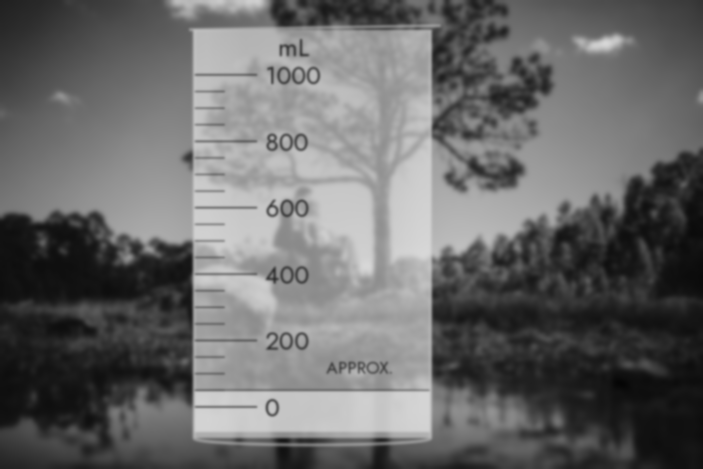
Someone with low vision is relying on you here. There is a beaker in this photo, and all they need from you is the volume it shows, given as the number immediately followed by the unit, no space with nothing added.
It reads 50mL
